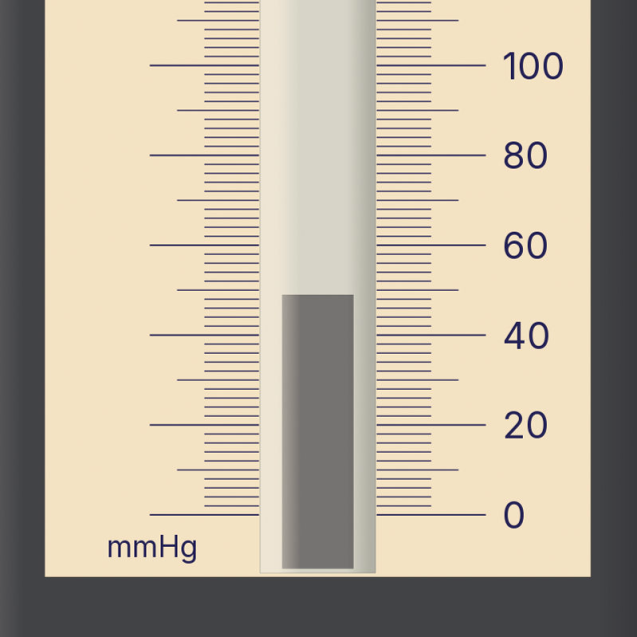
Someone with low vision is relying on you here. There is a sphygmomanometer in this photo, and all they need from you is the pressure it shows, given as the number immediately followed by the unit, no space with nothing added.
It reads 49mmHg
